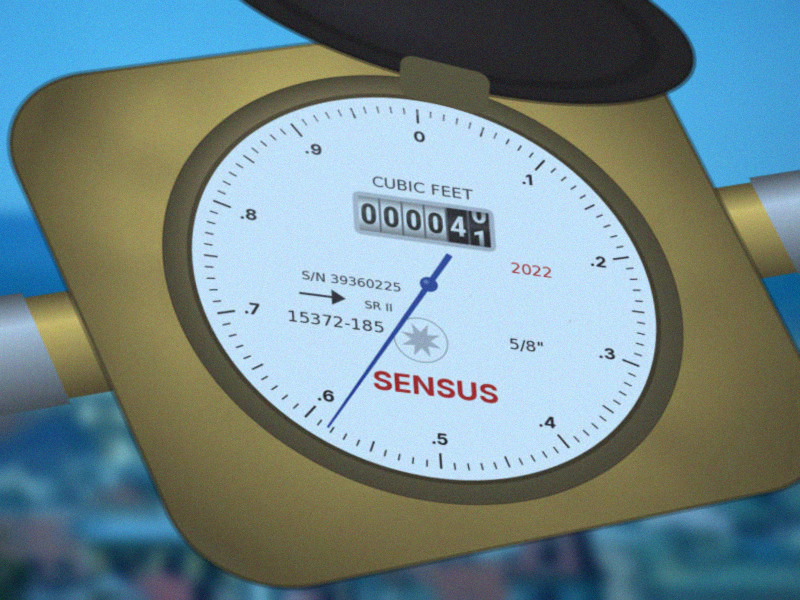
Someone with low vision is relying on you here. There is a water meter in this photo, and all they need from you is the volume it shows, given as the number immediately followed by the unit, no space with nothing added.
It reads 40.58ft³
